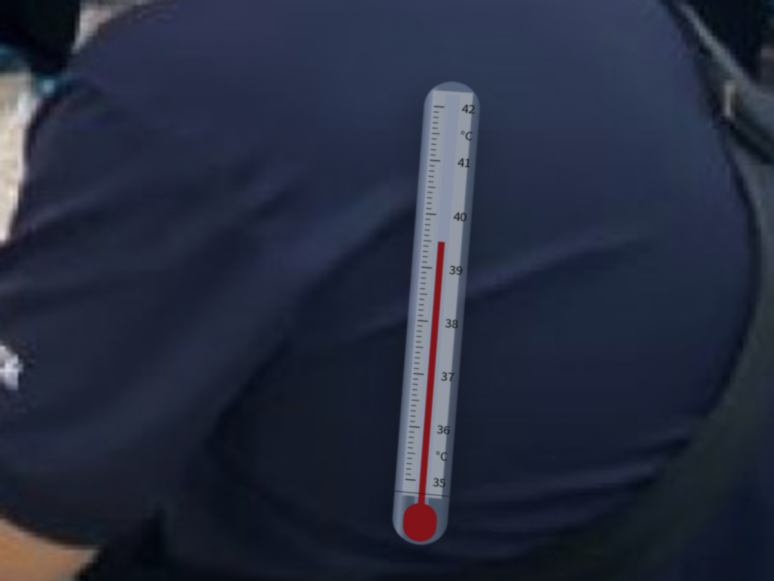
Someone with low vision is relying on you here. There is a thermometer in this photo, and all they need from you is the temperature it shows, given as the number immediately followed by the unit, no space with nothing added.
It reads 39.5°C
